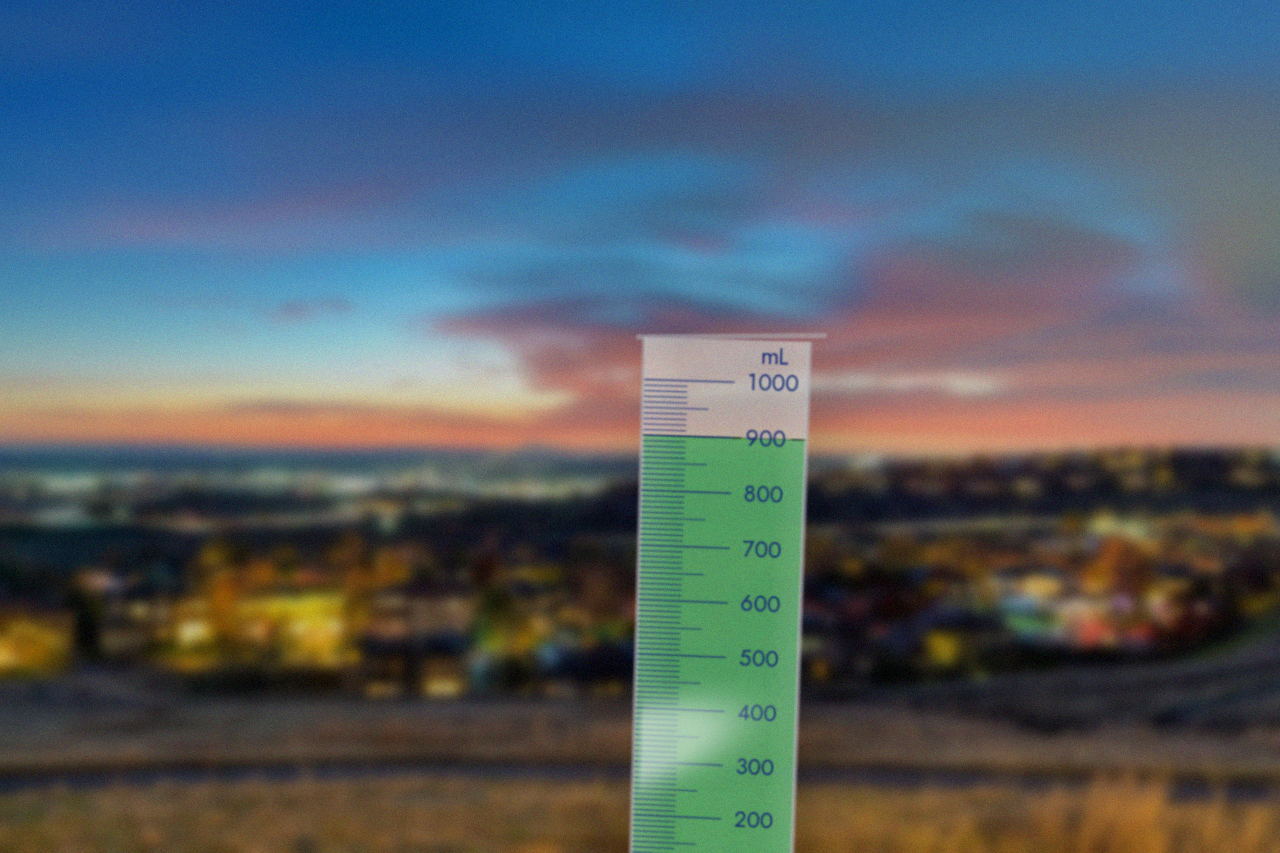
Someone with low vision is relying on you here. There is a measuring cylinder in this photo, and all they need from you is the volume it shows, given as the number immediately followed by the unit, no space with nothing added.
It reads 900mL
